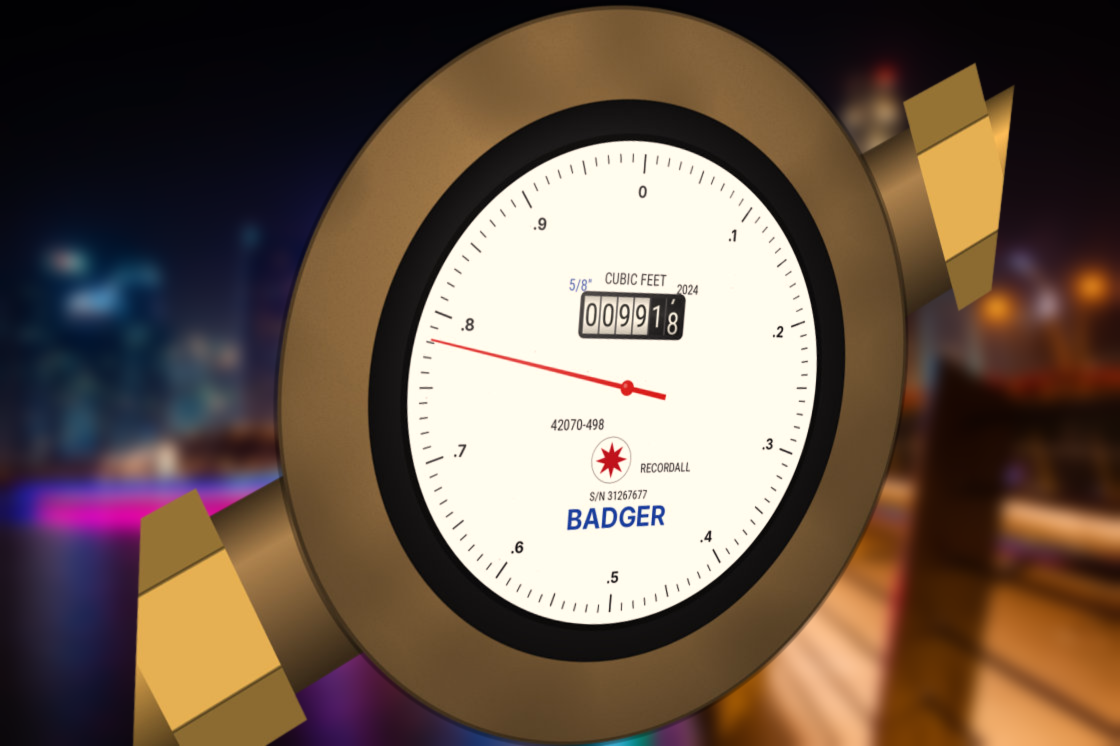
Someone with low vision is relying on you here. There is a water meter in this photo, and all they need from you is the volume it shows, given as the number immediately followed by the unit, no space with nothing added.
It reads 9917.78ft³
